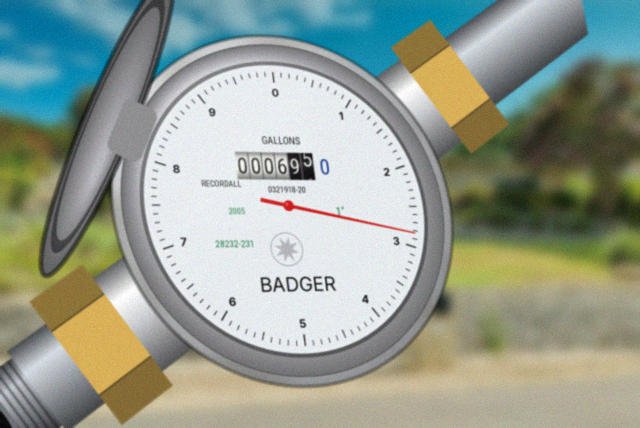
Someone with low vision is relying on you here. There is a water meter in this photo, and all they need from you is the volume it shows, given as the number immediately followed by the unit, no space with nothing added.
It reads 6952.8gal
